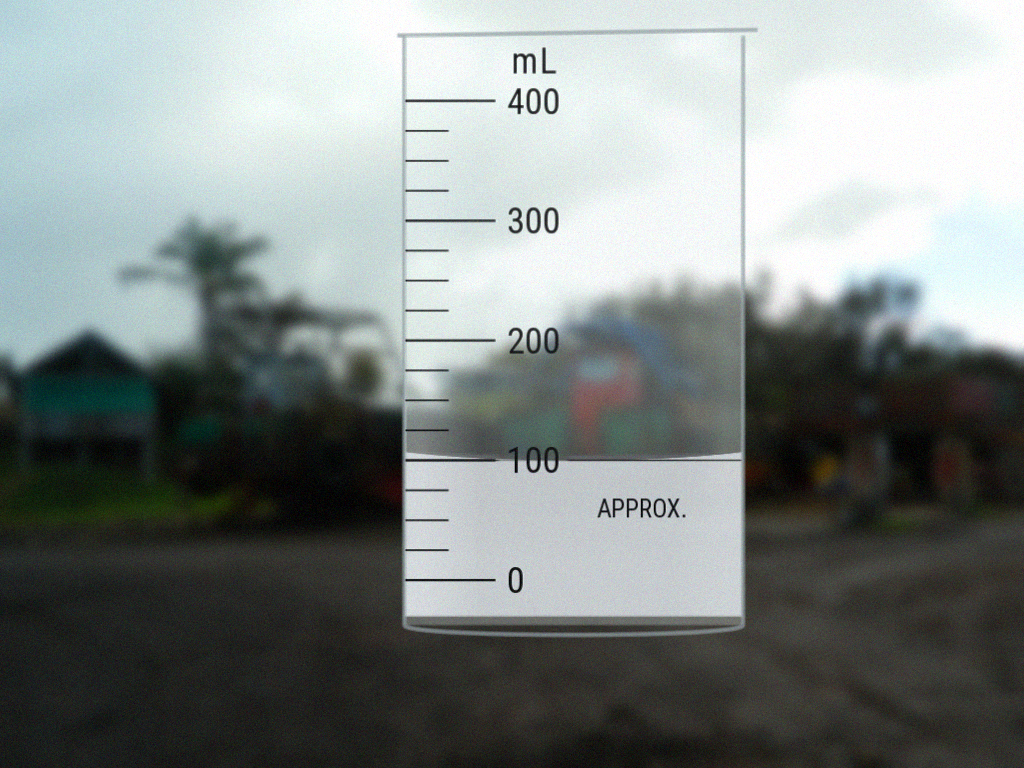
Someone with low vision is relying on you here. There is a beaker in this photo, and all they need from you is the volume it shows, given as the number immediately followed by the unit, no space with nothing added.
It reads 100mL
